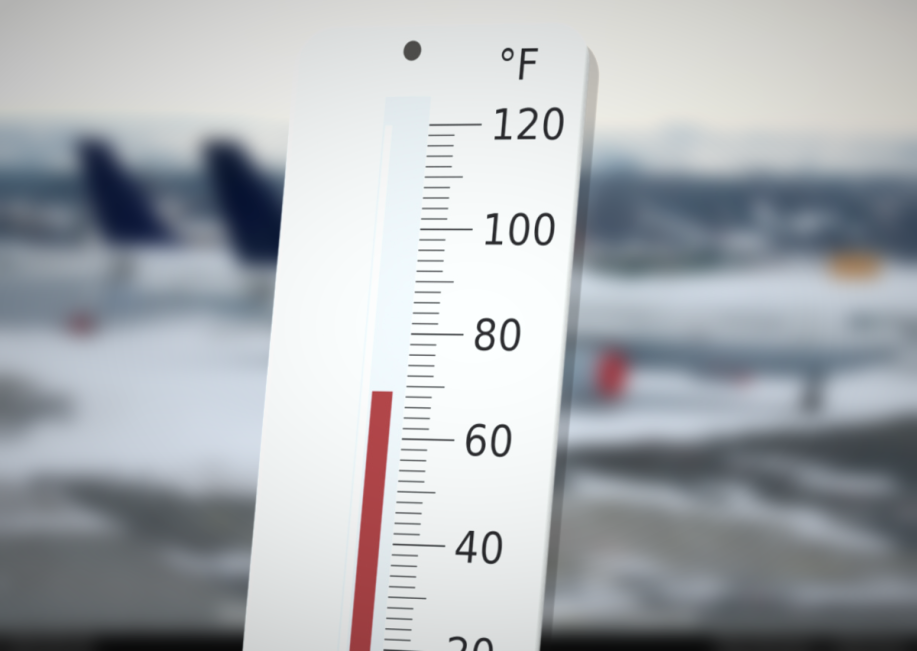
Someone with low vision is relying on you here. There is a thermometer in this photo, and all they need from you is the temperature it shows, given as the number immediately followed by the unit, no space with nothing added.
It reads 69°F
